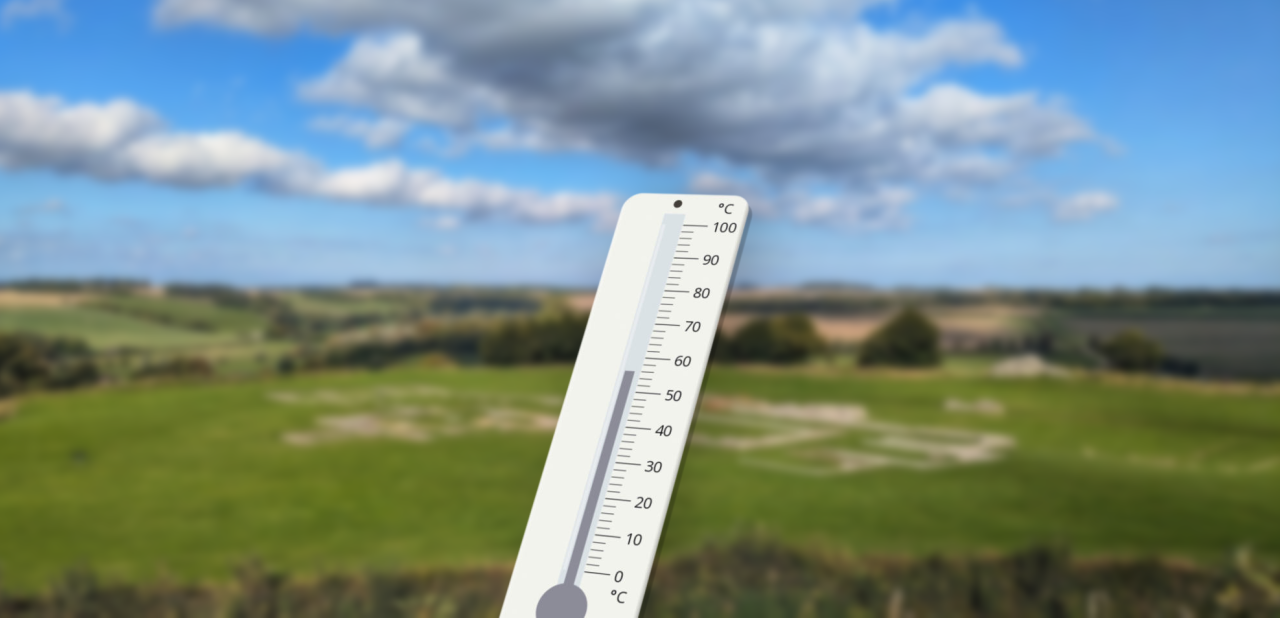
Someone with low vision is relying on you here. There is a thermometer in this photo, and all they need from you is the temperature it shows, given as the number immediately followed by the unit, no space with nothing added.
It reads 56°C
